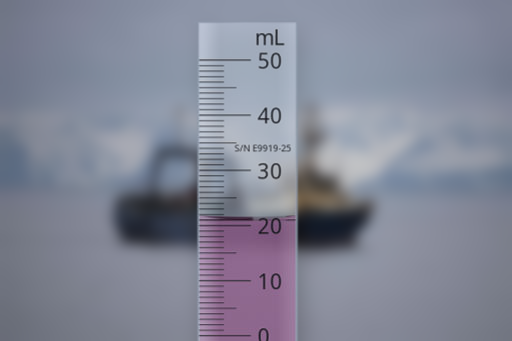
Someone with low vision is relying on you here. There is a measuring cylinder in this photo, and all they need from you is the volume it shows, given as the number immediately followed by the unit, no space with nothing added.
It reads 21mL
